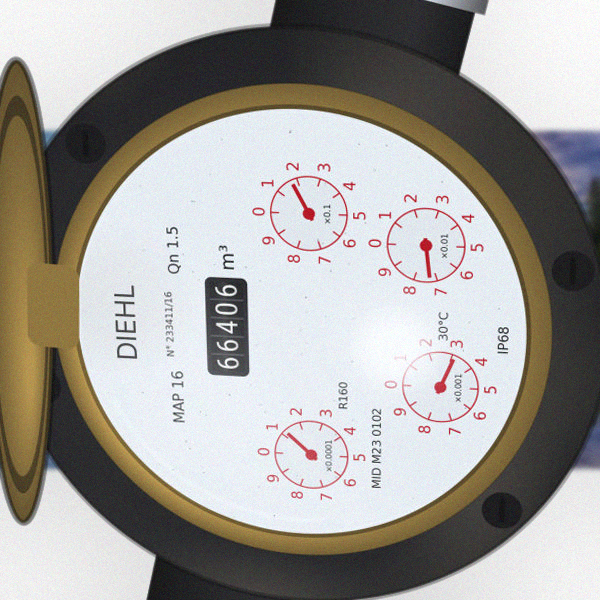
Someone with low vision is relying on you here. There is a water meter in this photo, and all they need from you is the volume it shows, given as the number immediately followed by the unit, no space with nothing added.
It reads 66406.1731m³
